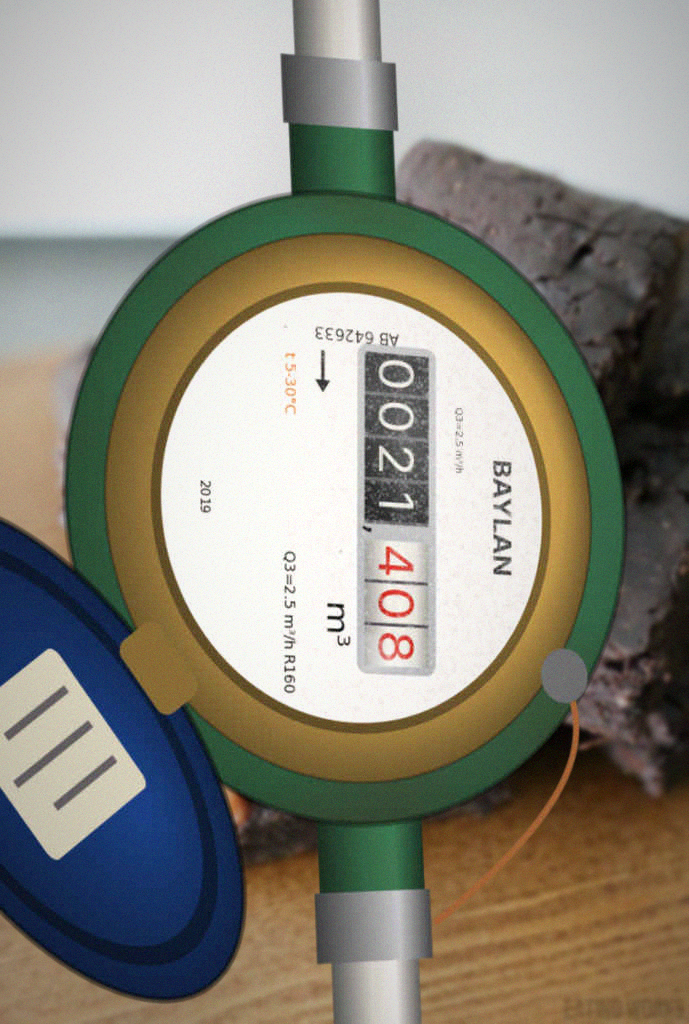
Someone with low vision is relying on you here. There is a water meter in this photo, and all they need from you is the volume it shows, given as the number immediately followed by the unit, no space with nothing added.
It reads 21.408m³
